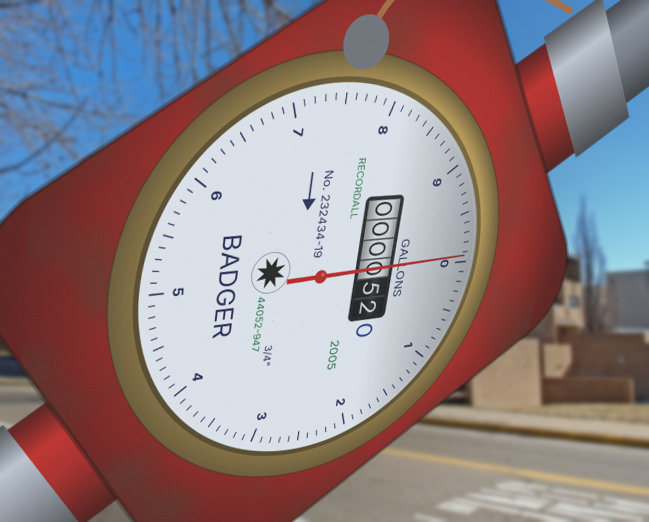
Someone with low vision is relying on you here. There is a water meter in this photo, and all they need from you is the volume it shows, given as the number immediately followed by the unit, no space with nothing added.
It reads 519.9gal
